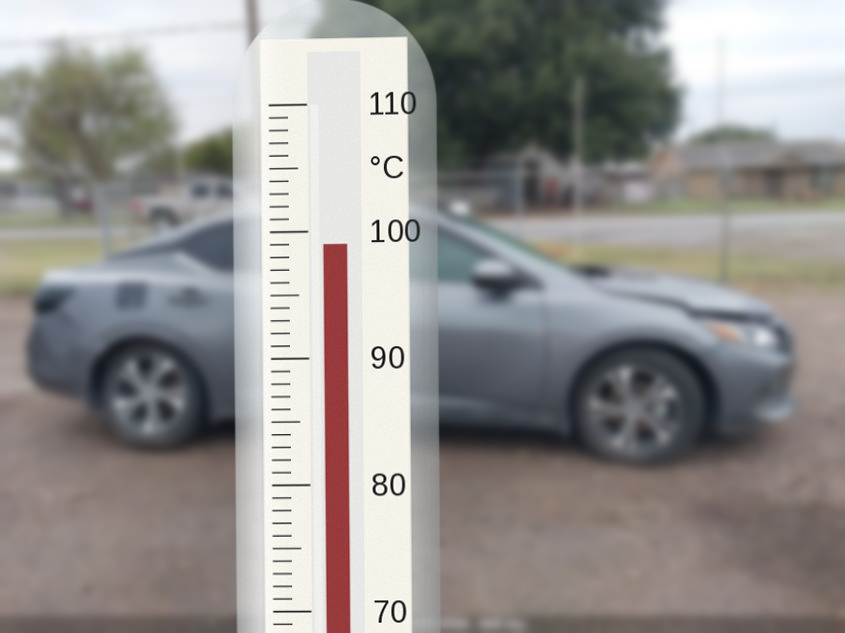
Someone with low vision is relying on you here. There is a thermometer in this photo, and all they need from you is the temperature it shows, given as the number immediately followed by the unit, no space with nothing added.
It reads 99°C
